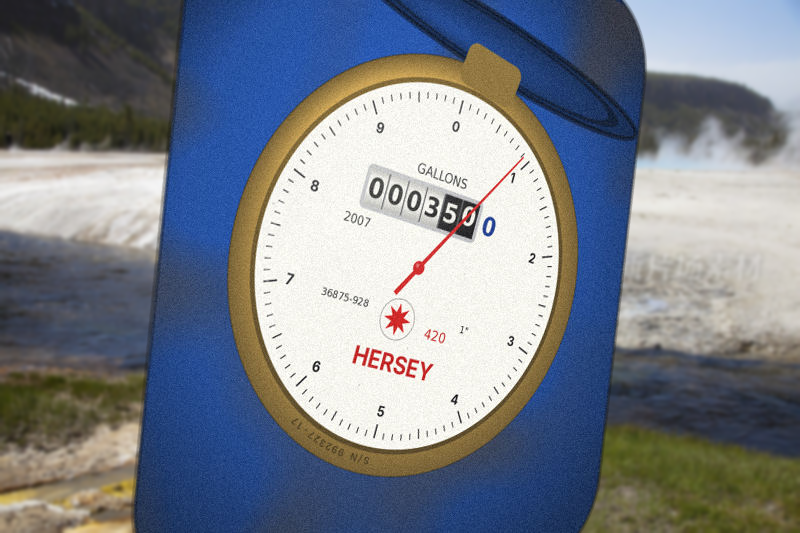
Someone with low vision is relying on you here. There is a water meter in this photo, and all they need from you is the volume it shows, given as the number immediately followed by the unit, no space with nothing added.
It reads 3500.9gal
